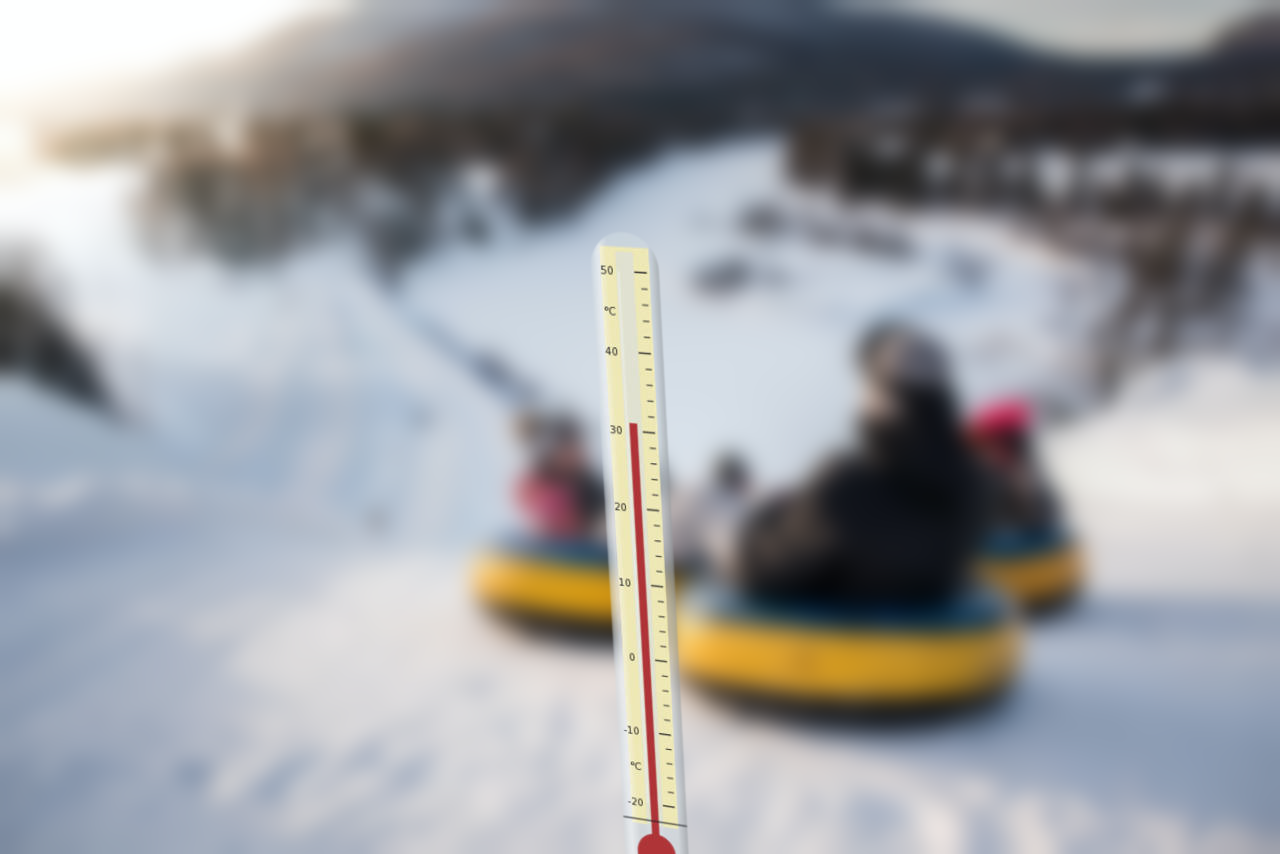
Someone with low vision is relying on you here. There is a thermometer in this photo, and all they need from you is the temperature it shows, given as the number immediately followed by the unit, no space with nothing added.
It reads 31°C
